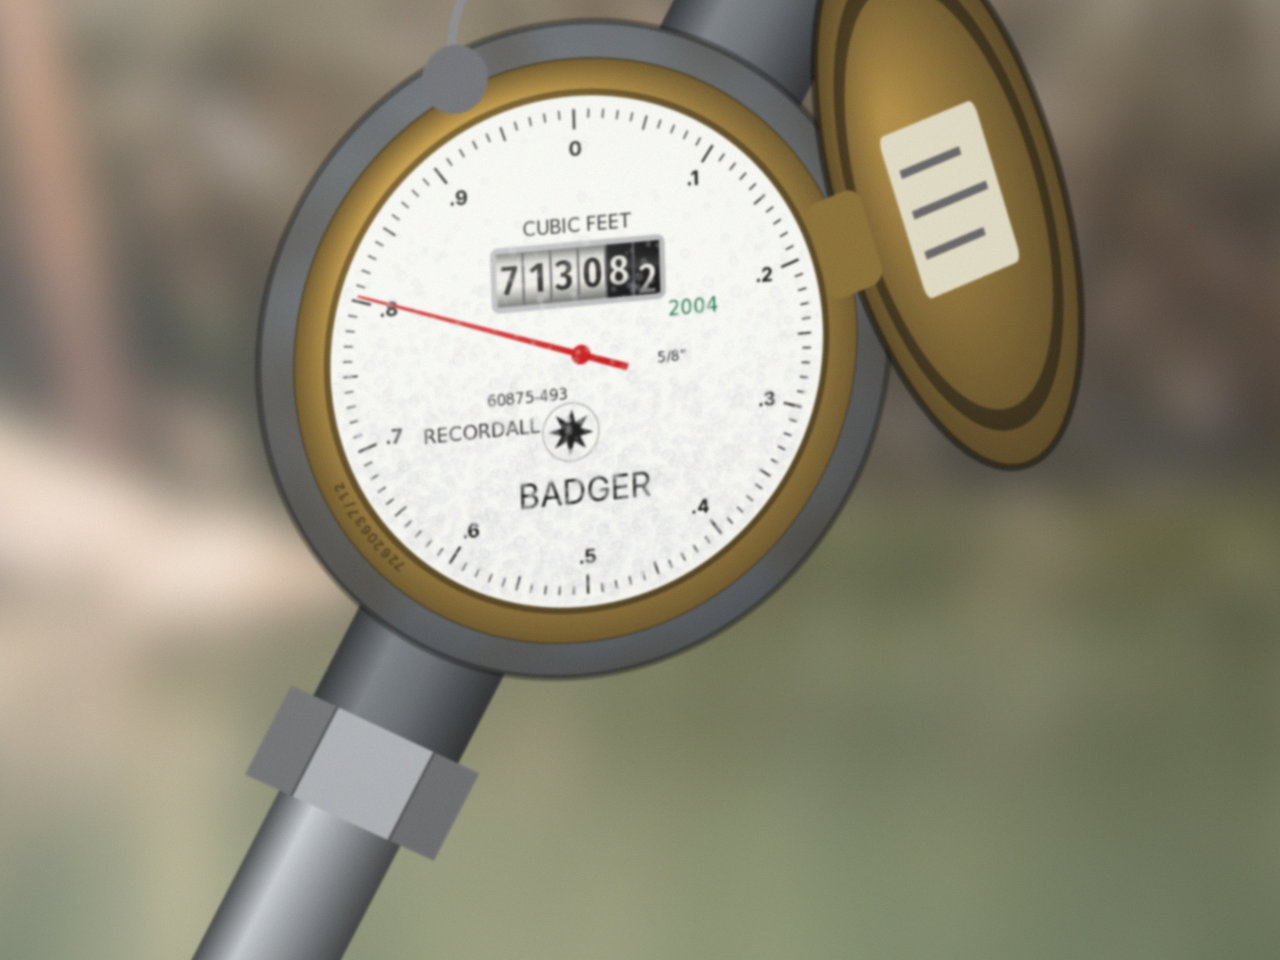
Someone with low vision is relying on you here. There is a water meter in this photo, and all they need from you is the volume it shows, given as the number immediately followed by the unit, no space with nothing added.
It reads 713081.80ft³
